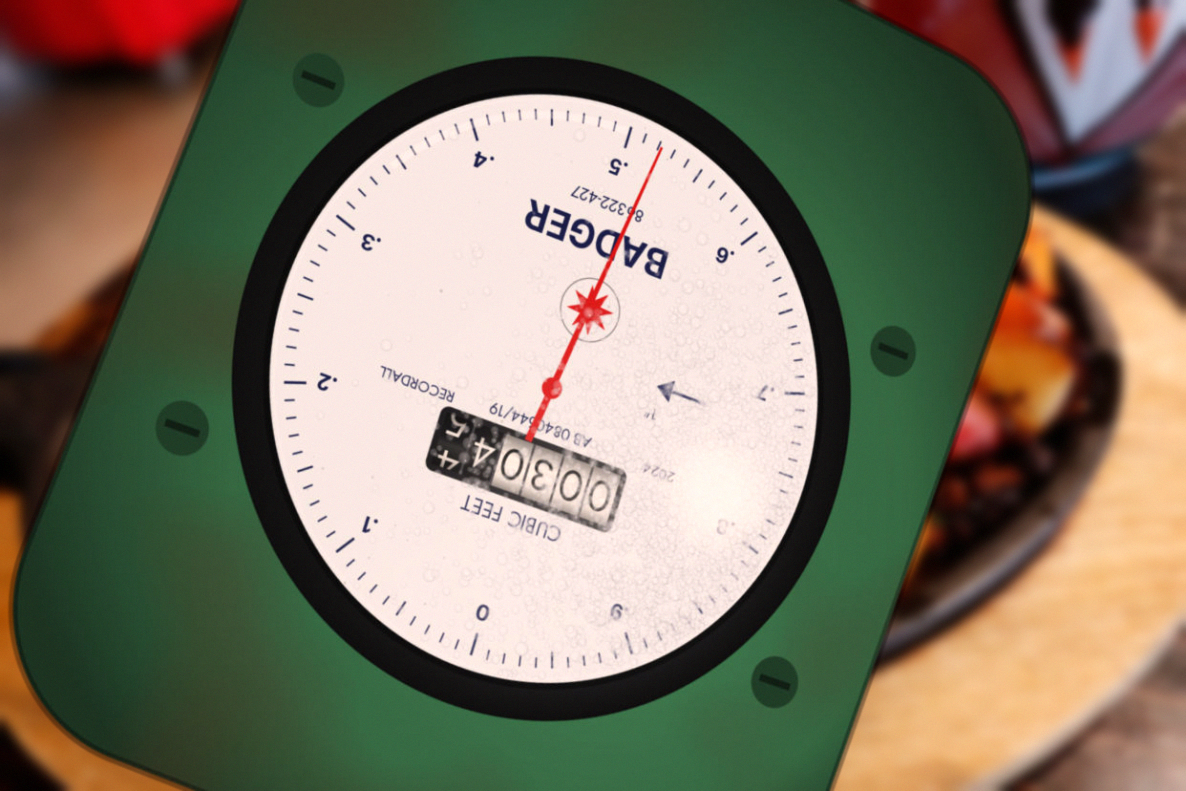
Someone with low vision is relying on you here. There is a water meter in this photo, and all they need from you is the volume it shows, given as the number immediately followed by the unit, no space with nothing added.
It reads 3044.52ft³
